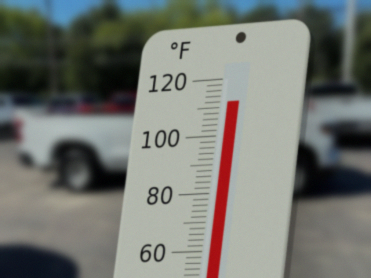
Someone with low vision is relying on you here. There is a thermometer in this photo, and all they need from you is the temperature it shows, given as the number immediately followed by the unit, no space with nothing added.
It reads 112°F
